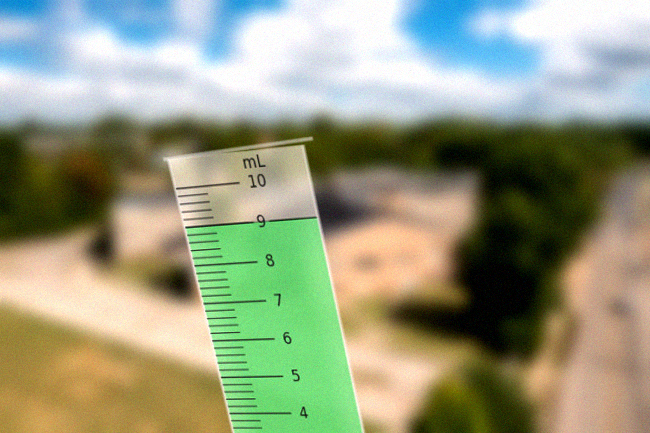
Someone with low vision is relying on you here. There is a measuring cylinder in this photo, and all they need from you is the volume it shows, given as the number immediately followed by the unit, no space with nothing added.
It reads 9mL
